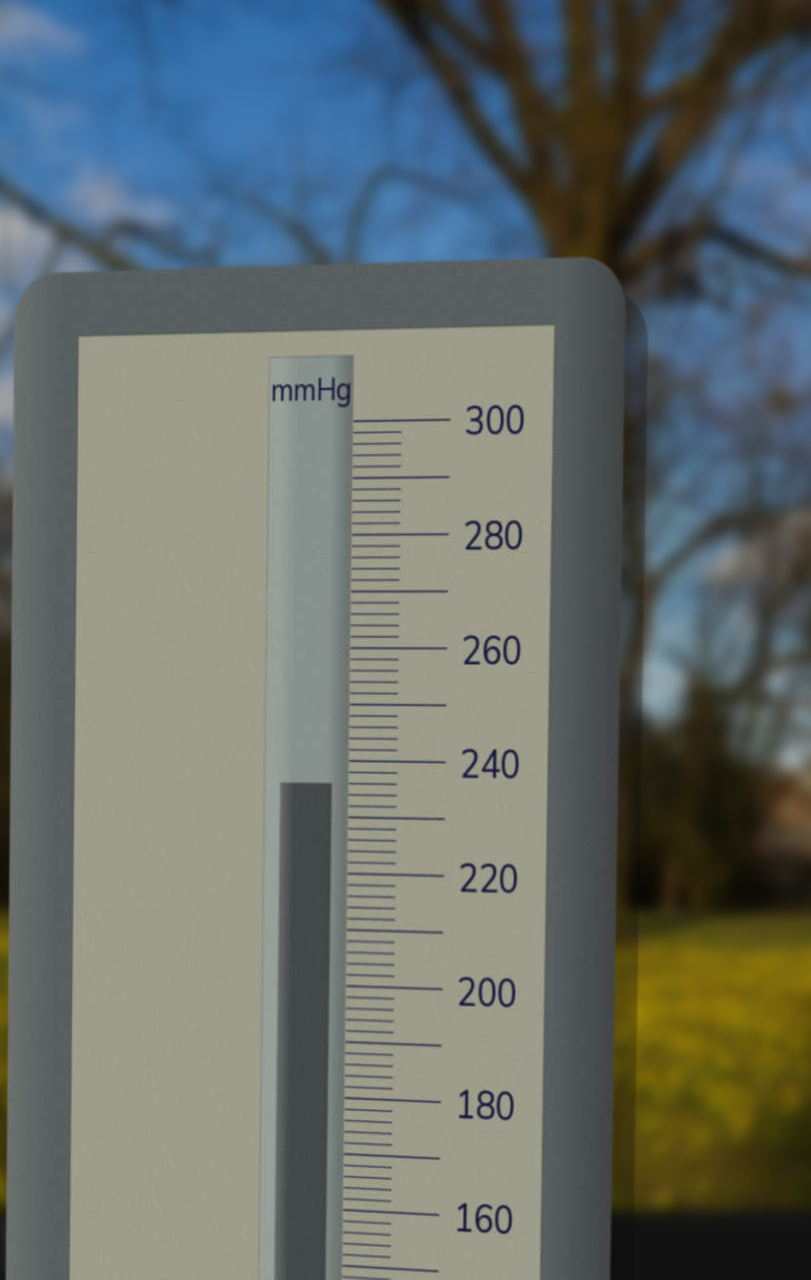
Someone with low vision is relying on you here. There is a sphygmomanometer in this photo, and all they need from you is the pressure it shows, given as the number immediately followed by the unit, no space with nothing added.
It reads 236mmHg
